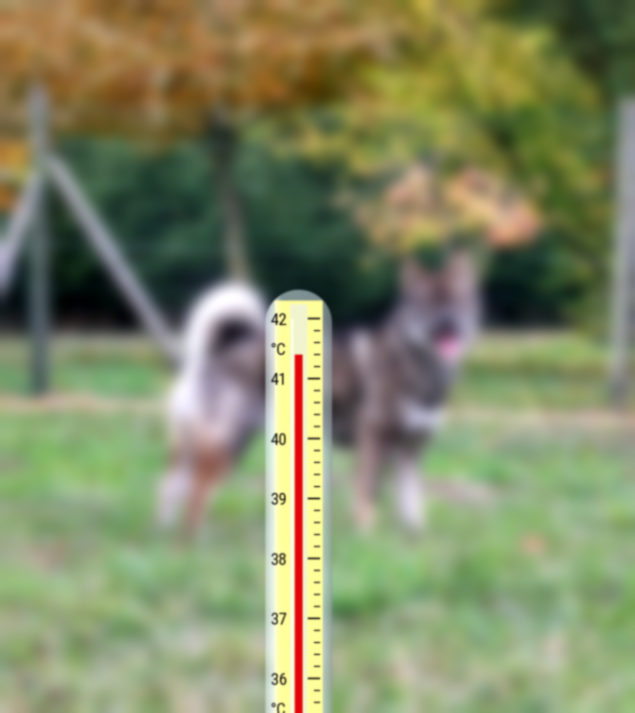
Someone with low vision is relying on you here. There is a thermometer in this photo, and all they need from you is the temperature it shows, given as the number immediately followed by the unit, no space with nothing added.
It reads 41.4°C
